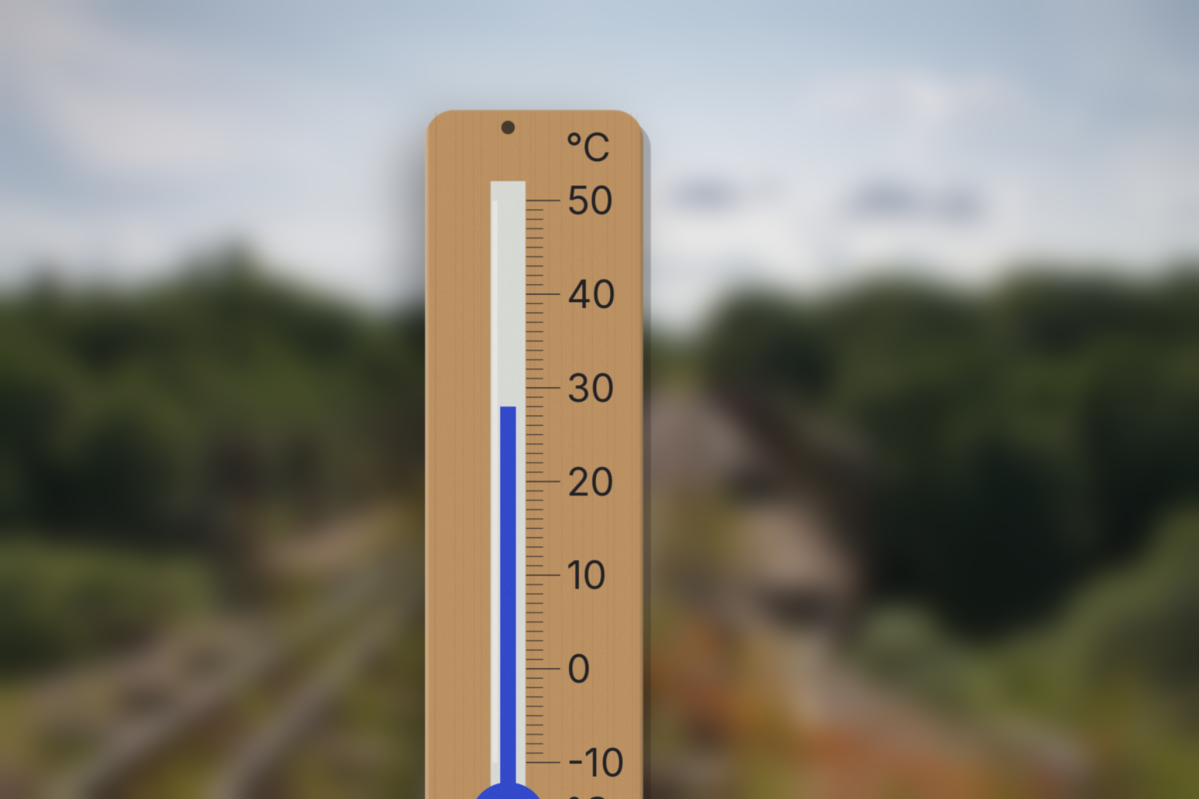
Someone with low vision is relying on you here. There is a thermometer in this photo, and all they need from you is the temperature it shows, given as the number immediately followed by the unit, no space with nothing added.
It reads 28°C
